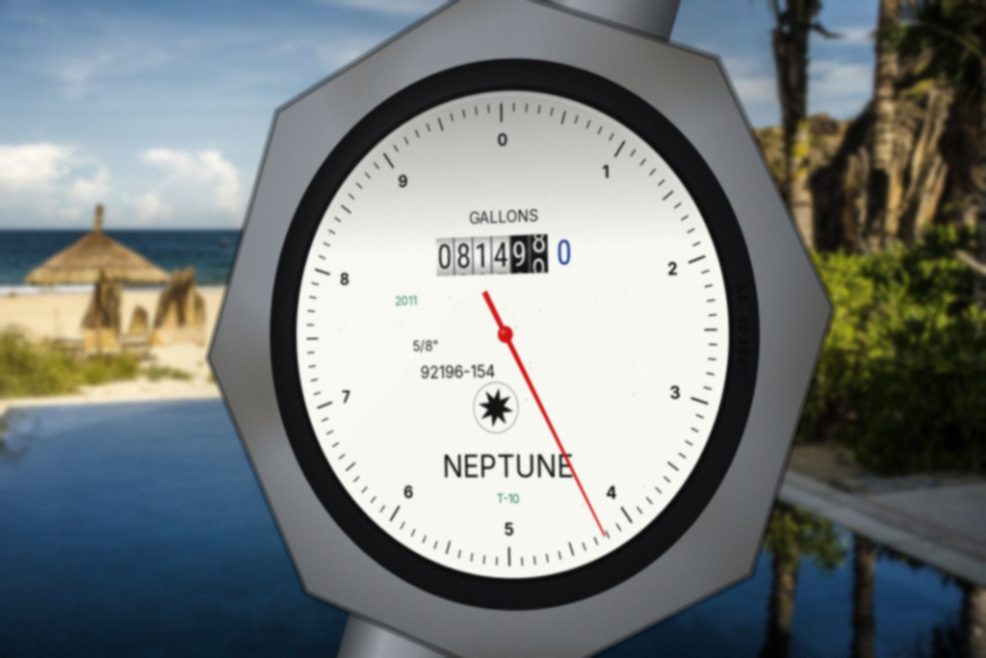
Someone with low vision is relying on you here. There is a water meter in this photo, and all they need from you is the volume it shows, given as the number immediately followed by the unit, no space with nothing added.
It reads 814984.2gal
